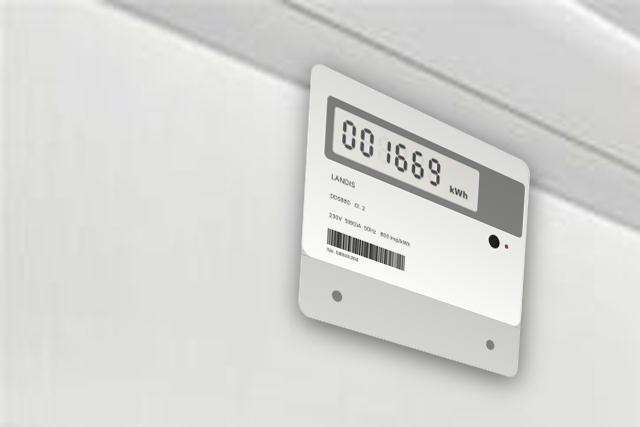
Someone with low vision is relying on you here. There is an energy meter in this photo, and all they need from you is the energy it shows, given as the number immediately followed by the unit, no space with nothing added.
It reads 1669kWh
